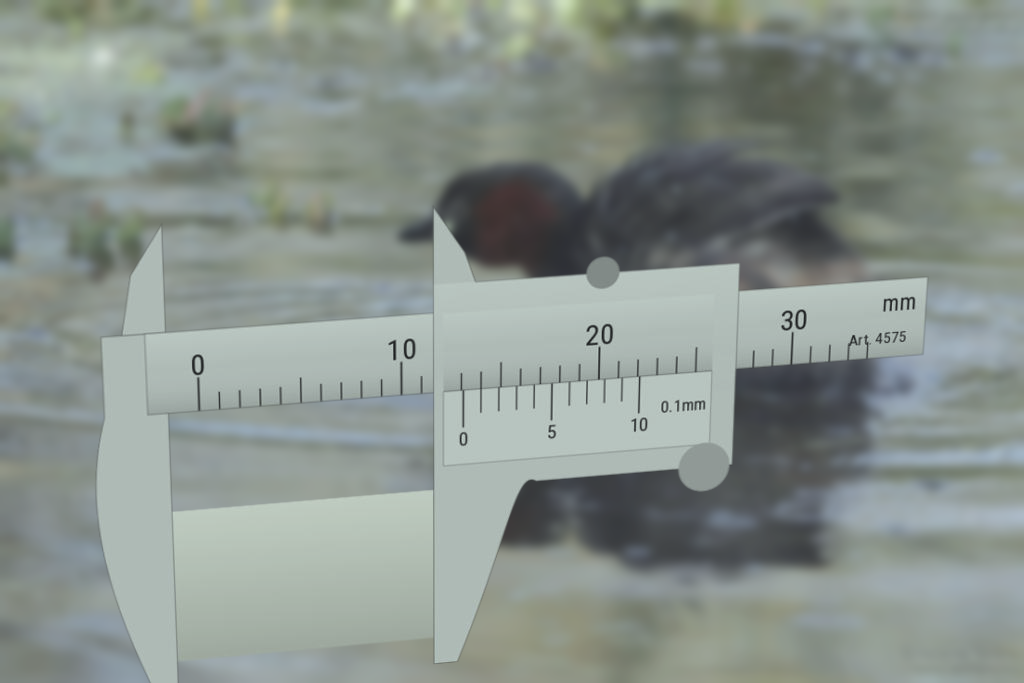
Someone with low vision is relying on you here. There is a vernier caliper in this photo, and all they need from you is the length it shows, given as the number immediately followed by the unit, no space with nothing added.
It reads 13.1mm
